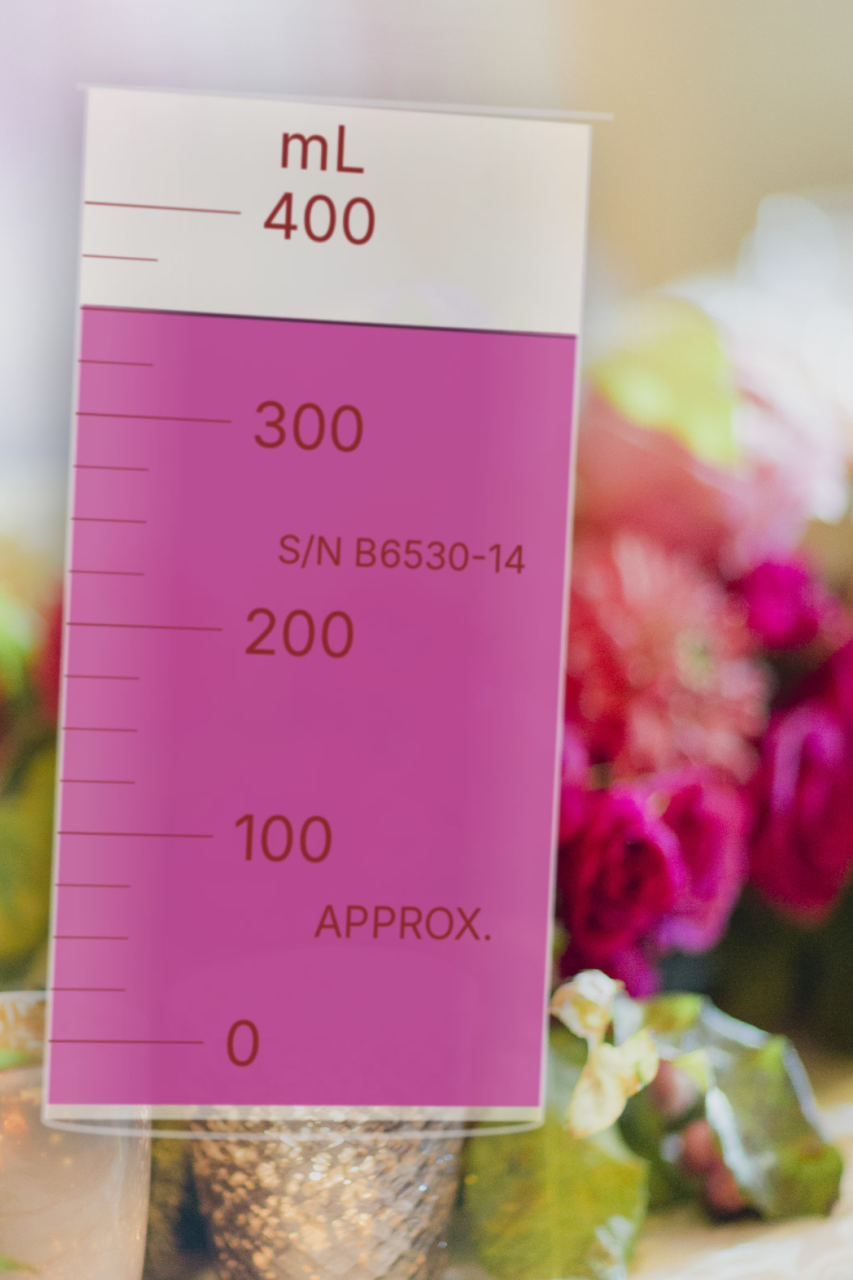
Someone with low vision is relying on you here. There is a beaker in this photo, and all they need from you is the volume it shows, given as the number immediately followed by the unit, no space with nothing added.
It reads 350mL
